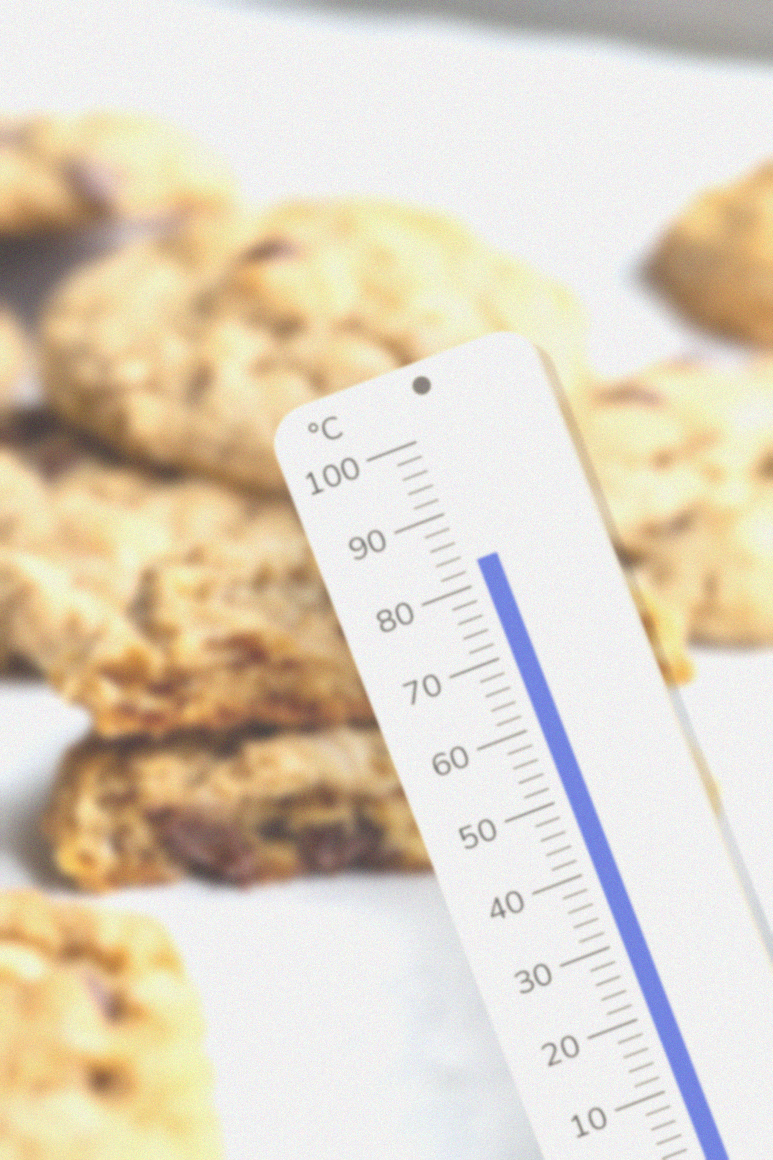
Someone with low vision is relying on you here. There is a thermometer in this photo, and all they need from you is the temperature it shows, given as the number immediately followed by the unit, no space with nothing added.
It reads 83°C
